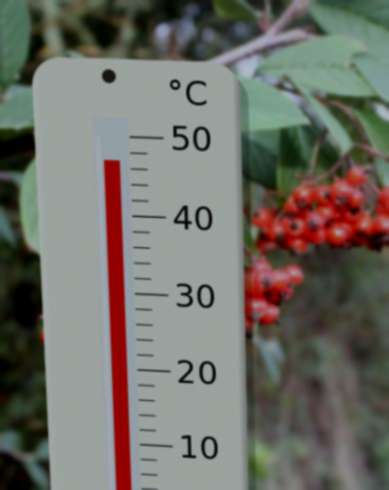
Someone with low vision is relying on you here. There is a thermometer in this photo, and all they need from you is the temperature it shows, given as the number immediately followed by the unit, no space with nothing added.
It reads 47°C
